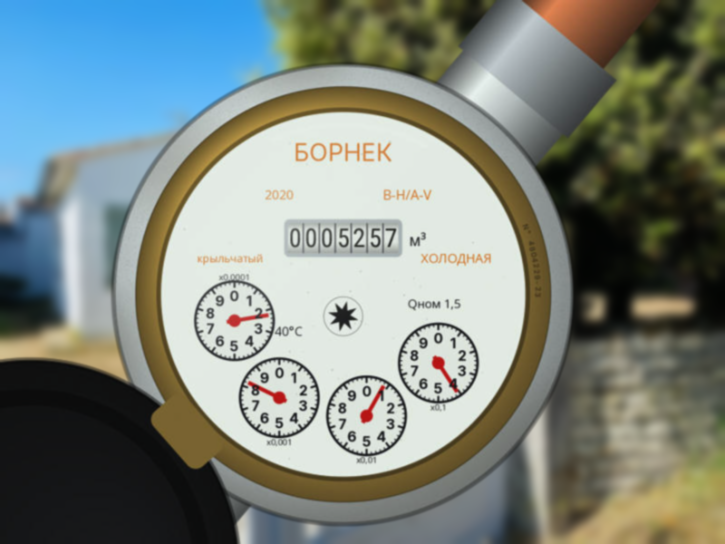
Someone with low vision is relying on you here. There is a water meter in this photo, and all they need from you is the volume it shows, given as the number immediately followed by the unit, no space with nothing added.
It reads 5257.4082m³
